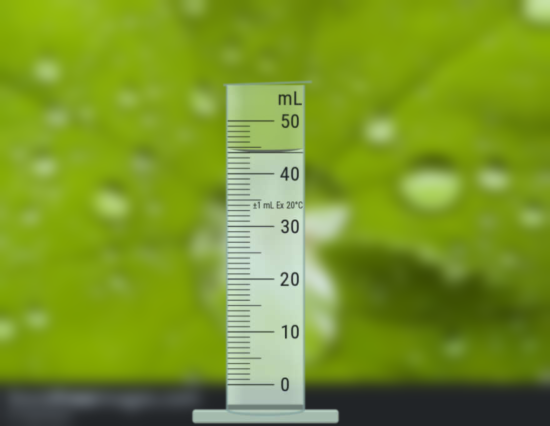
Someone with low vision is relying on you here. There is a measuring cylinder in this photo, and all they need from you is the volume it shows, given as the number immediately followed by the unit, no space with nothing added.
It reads 44mL
